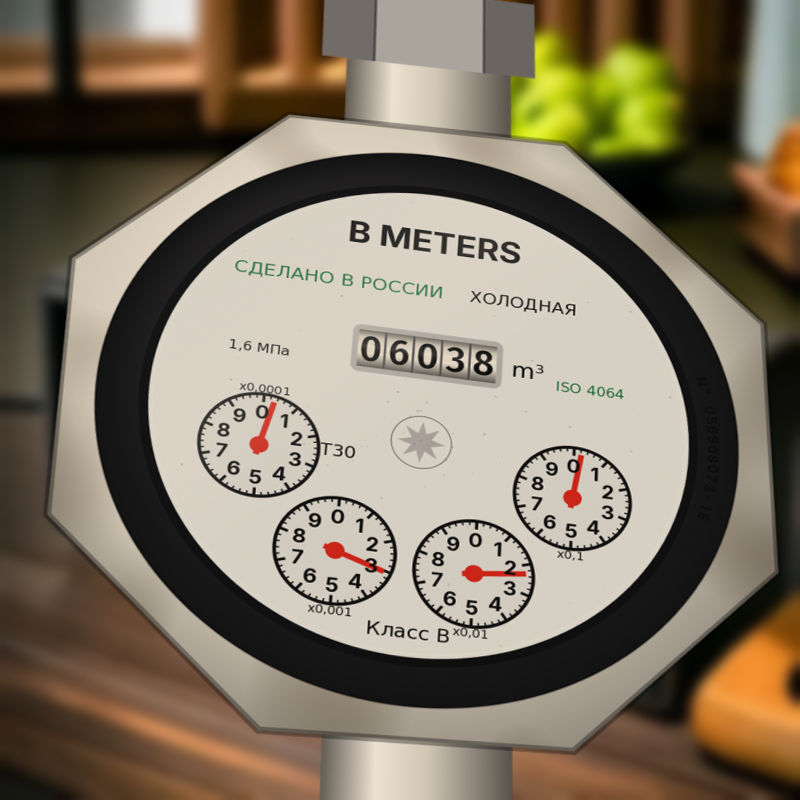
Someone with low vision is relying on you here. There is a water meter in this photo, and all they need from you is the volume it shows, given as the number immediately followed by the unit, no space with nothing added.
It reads 6038.0230m³
